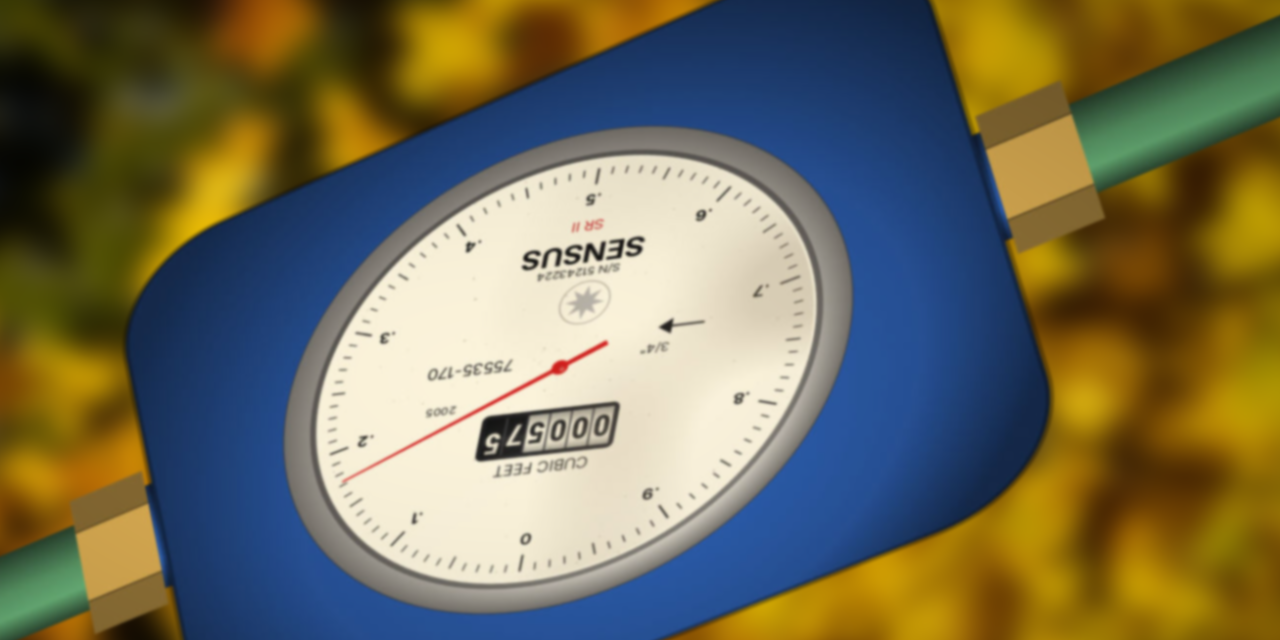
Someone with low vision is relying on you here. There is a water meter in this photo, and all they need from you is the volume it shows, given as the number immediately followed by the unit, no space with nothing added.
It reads 575.17ft³
